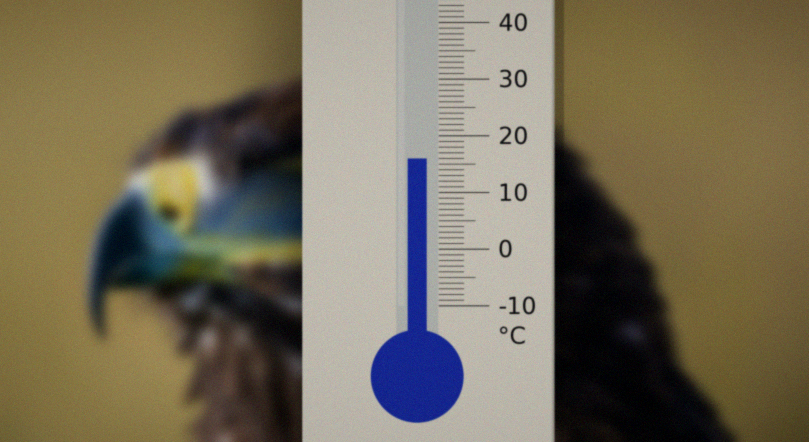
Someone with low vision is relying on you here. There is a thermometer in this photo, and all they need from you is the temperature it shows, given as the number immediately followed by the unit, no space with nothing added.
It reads 16°C
